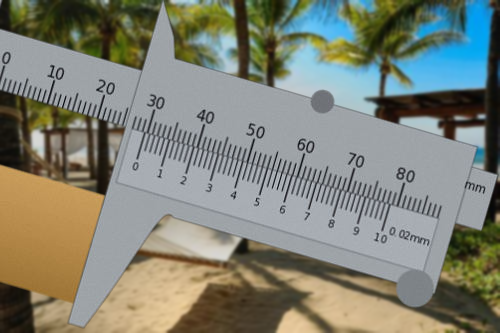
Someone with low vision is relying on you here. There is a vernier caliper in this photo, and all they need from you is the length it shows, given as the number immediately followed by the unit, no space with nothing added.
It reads 29.5mm
